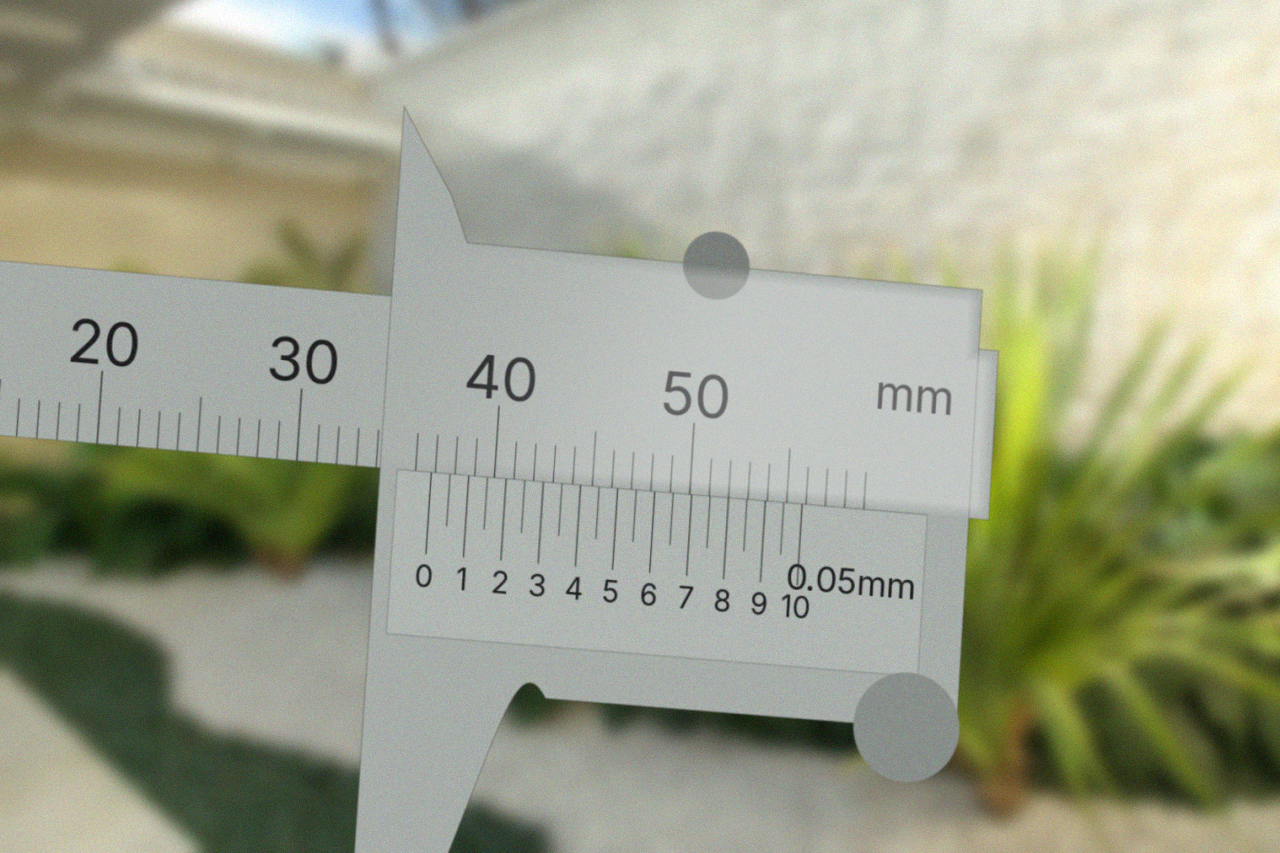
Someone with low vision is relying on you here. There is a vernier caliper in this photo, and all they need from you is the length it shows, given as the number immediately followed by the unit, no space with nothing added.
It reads 36.8mm
